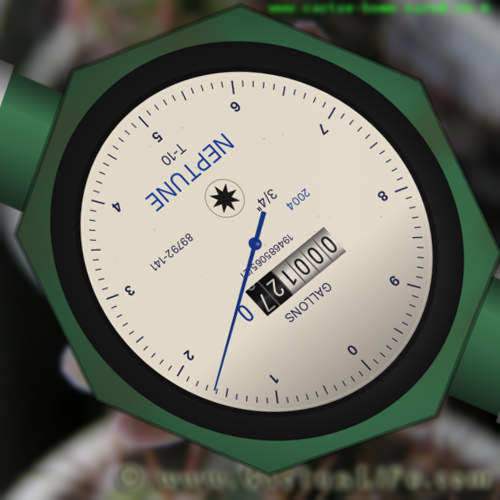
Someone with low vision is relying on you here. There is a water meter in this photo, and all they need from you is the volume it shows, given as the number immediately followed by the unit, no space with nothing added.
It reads 1271.6gal
